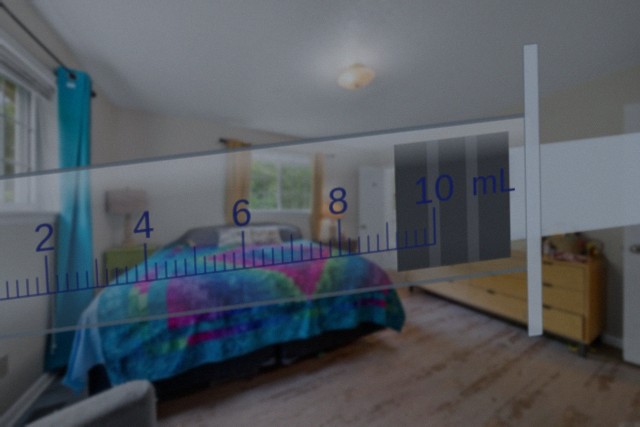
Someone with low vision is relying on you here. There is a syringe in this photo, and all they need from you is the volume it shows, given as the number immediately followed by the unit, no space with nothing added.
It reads 9.2mL
